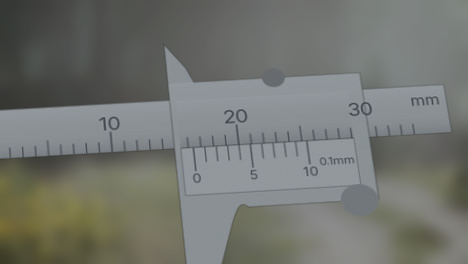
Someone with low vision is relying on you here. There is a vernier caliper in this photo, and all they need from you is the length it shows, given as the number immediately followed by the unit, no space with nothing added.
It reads 16.4mm
